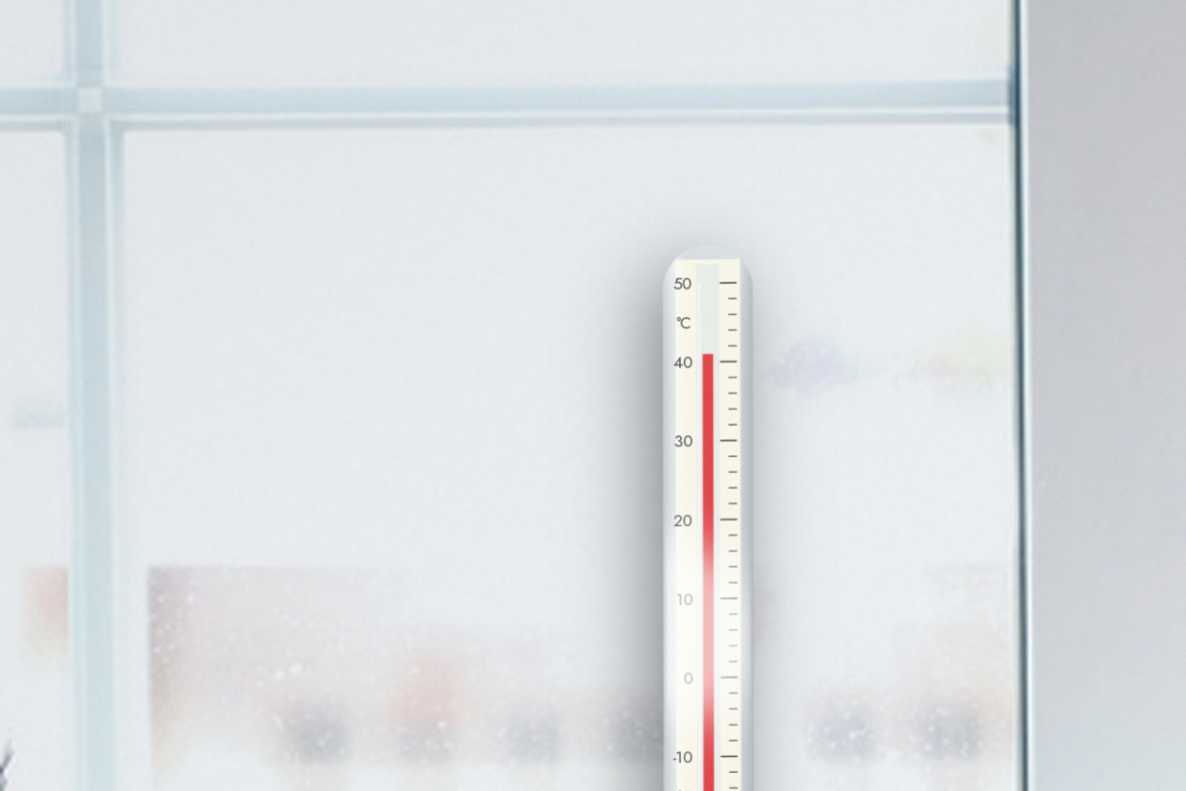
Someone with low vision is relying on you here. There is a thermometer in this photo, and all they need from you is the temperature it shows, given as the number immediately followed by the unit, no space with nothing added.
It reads 41°C
